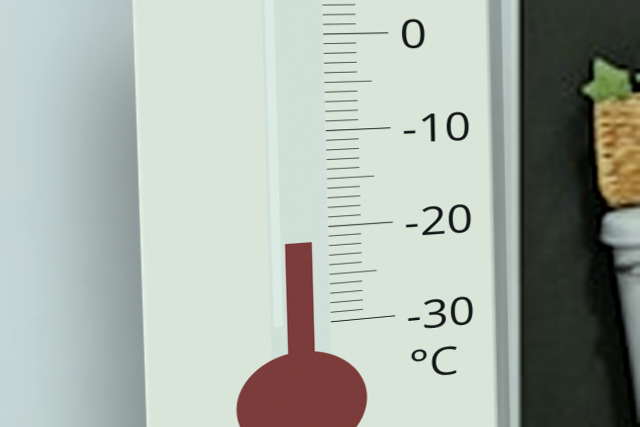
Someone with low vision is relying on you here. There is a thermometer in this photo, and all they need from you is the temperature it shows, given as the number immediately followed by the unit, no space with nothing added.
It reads -21.5°C
